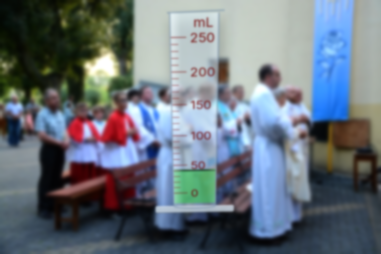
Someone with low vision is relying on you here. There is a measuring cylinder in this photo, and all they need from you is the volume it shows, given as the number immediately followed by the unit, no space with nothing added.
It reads 40mL
